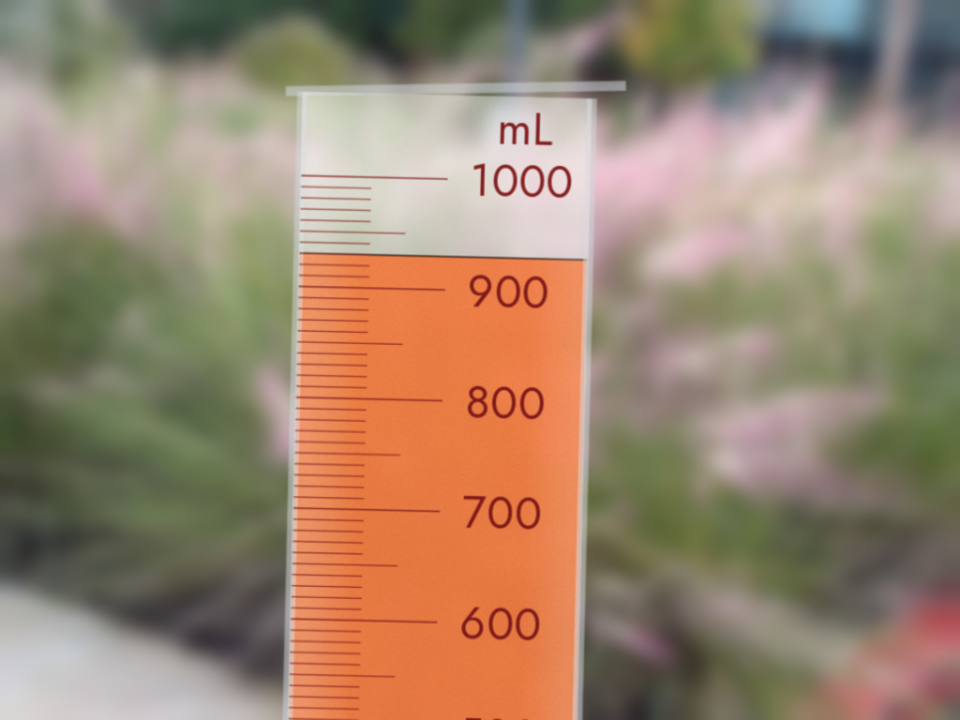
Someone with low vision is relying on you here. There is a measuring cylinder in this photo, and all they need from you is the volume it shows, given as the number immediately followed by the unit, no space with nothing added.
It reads 930mL
